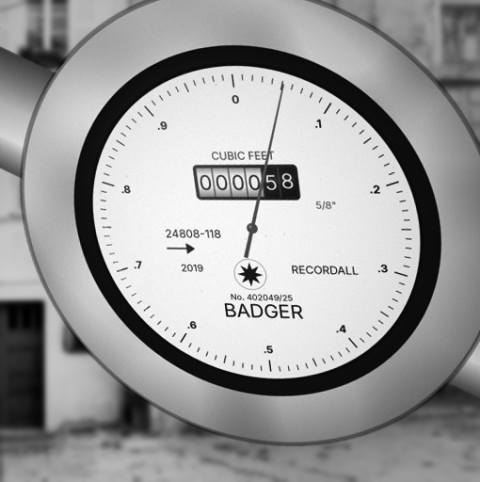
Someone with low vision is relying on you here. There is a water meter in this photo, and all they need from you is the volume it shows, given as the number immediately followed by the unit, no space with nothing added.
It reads 58.05ft³
